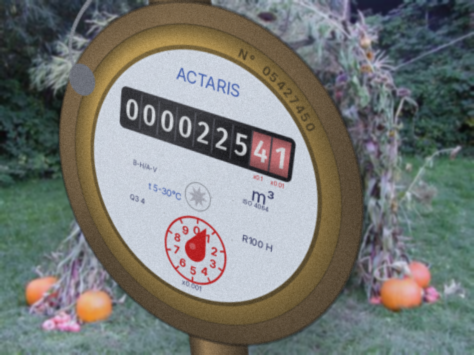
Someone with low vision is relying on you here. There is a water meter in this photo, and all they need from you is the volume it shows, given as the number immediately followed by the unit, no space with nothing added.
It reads 225.410m³
